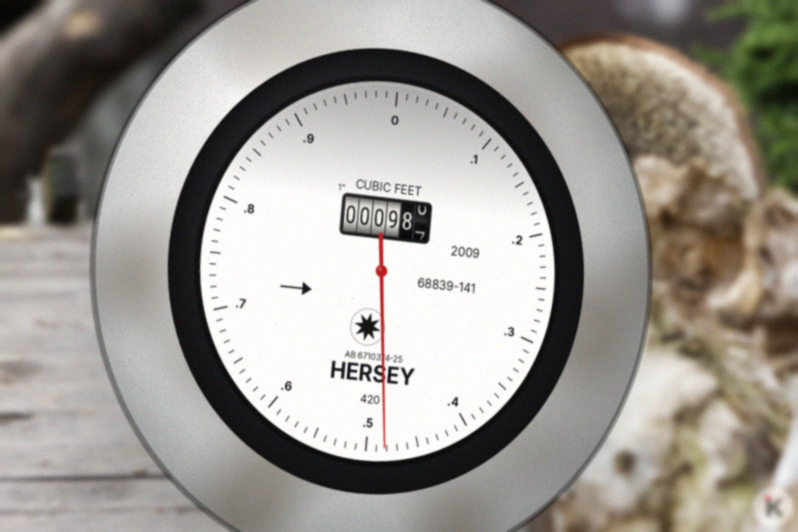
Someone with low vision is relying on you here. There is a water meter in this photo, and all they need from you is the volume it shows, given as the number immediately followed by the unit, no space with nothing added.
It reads 986.48ft³
